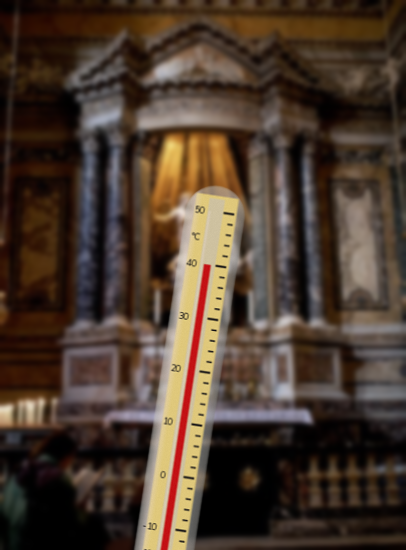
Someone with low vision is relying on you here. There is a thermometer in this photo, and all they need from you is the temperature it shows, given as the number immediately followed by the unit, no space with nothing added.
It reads 40°C
